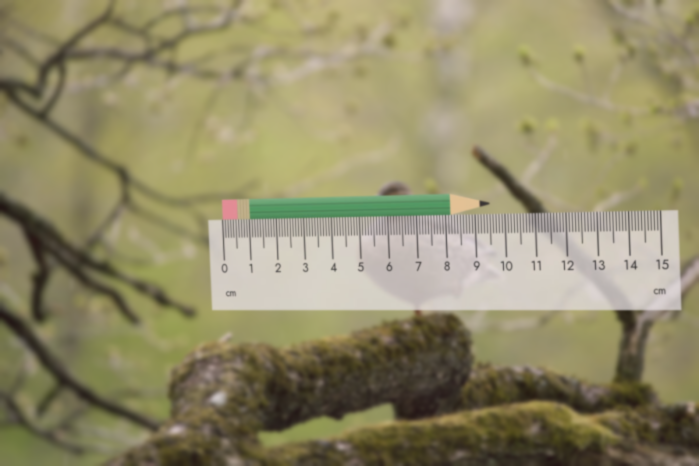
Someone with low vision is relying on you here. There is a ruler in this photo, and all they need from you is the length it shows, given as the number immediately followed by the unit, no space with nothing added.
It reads 9.5cm
